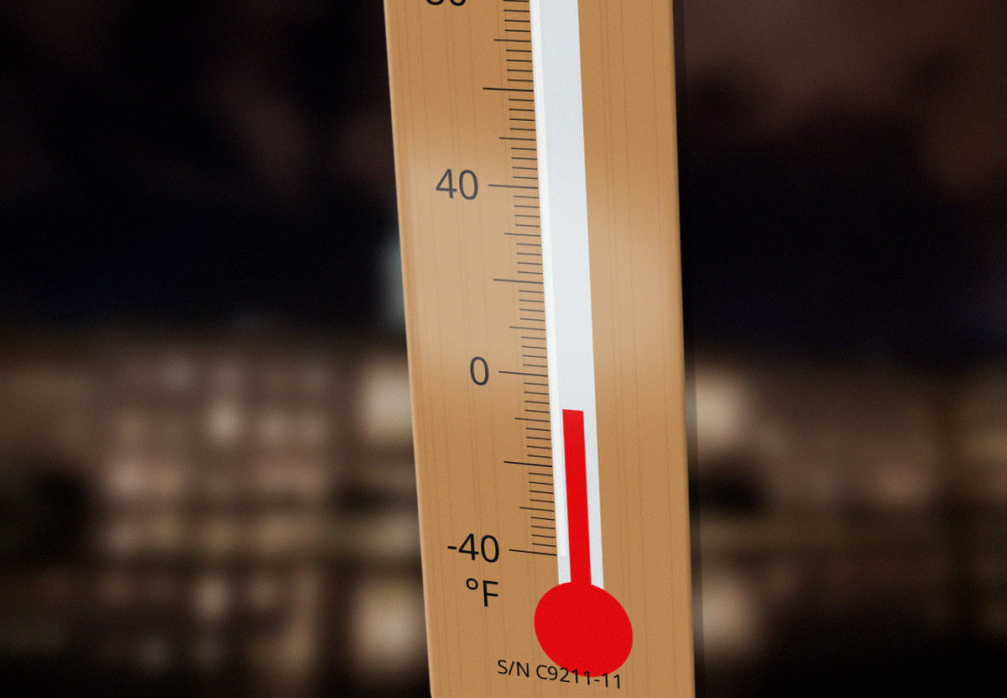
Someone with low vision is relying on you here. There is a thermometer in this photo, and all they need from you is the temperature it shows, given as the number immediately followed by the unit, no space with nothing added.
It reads -7°F
